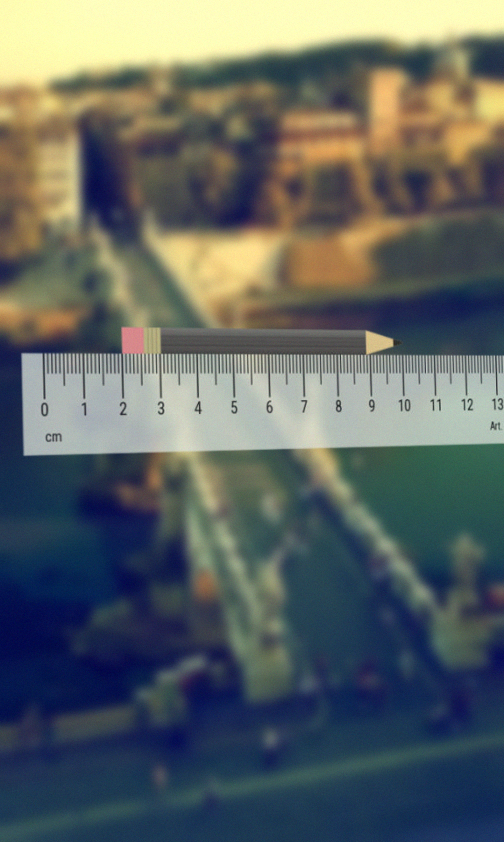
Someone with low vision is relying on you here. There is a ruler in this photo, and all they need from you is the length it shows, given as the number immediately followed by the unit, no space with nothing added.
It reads 8cm
